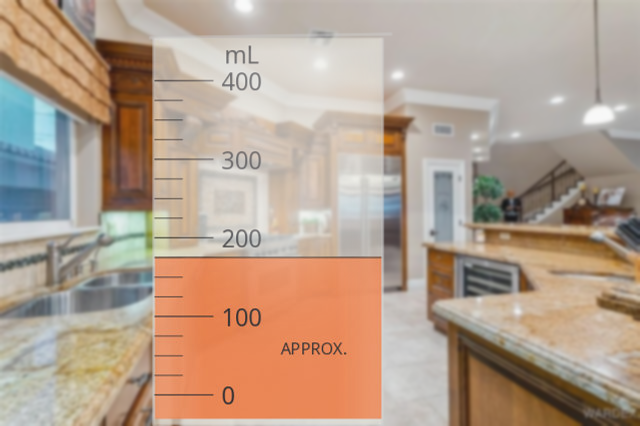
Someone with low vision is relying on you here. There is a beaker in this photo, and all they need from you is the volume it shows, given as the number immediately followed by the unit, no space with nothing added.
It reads 175mL
